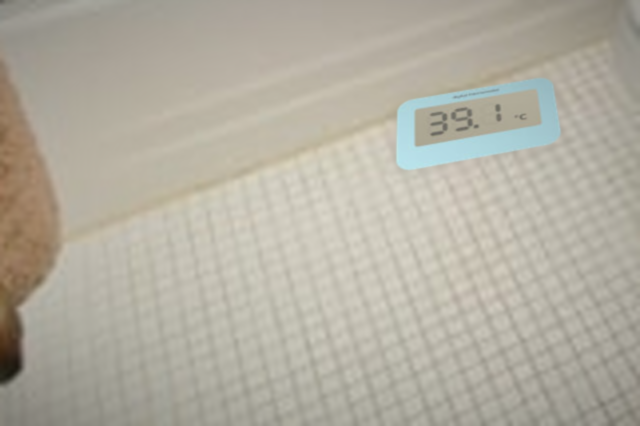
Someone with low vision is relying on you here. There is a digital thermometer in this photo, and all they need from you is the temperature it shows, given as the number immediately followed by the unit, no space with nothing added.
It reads 39.1°C
